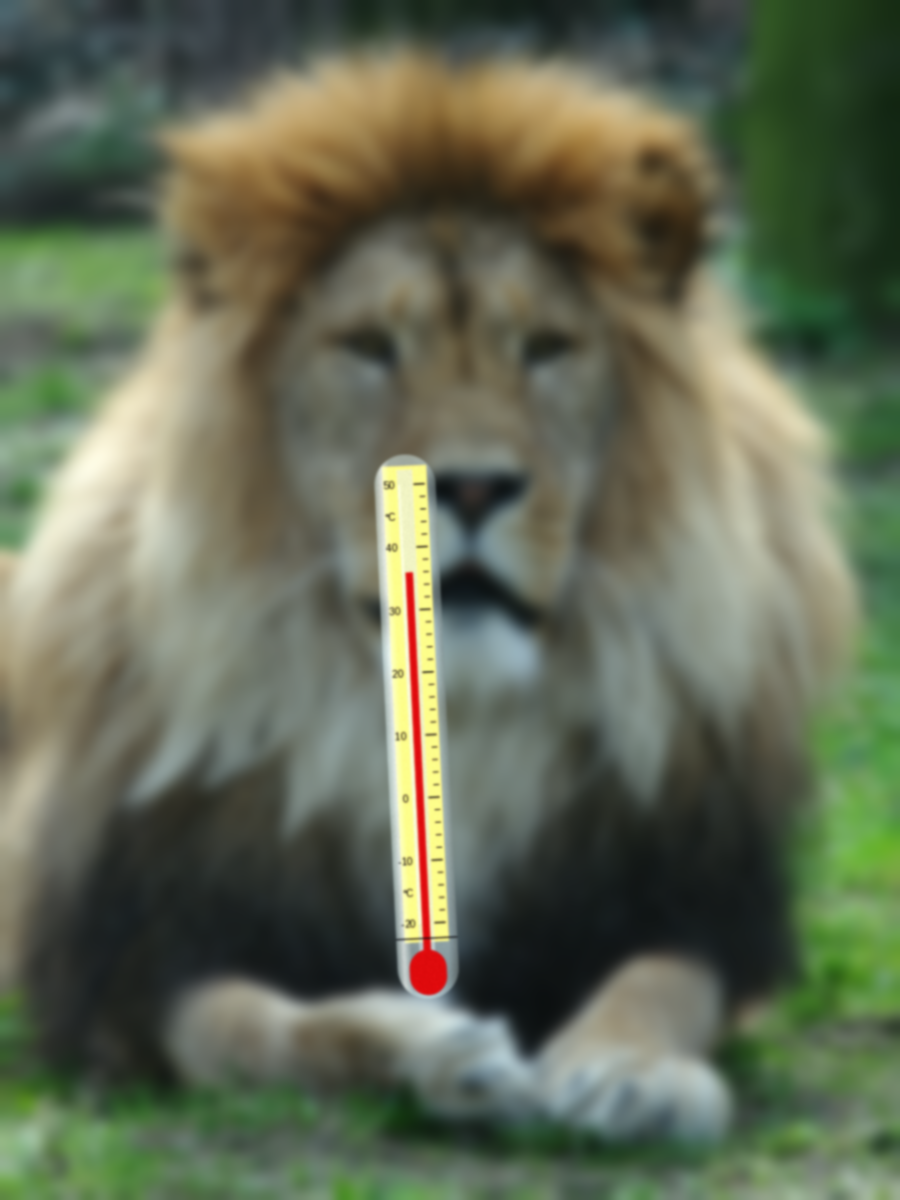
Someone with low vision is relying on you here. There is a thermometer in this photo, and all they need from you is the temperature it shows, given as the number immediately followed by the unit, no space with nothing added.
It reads 36°C
